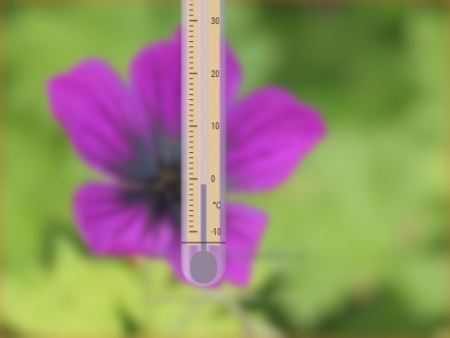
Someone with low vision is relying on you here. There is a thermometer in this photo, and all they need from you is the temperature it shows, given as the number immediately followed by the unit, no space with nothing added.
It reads -1°C
